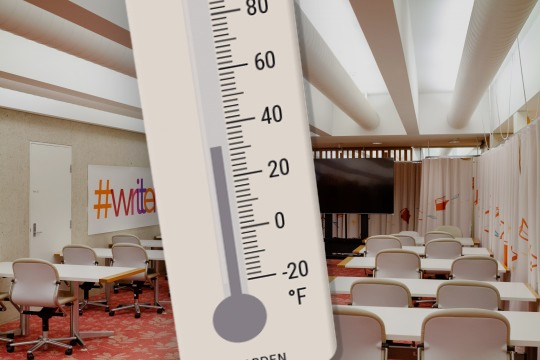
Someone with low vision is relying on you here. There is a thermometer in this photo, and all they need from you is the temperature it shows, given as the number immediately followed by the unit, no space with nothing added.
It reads 32°F
